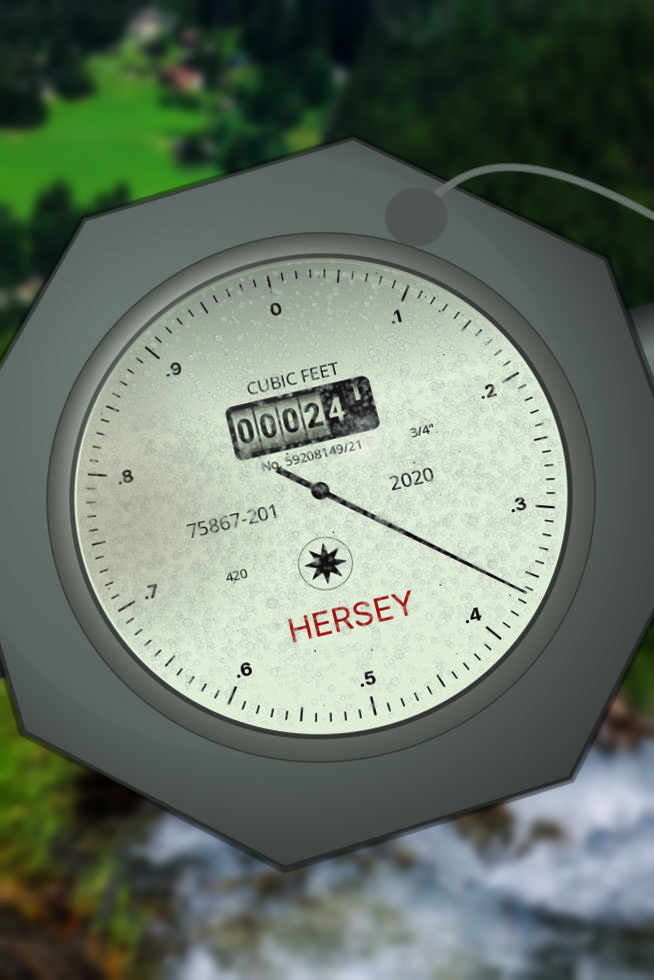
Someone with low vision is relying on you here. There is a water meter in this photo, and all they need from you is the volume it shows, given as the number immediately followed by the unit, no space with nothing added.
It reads 241.36ft³
